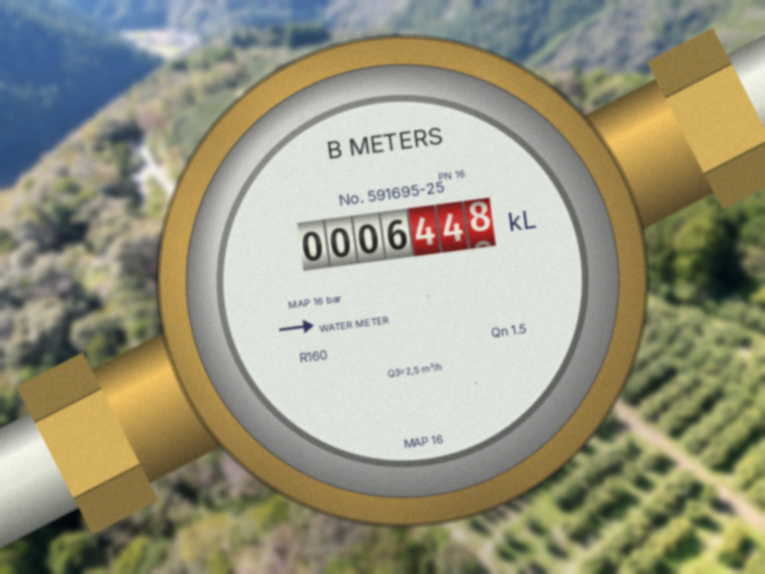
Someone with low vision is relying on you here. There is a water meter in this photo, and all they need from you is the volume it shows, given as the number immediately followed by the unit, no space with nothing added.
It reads 6.448kL
